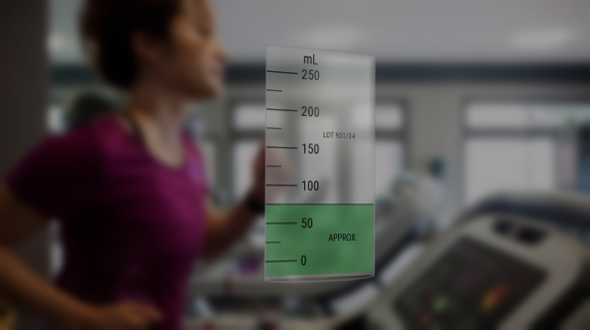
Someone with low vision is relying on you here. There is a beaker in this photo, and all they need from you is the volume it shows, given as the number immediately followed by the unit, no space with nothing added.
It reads 75mL
